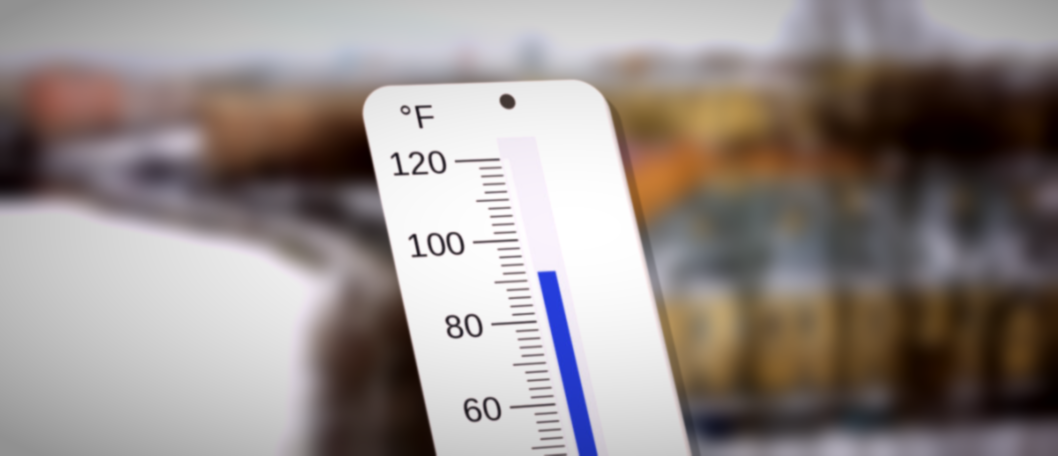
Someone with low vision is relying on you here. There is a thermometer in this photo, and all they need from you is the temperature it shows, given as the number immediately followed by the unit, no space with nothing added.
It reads 92°F
